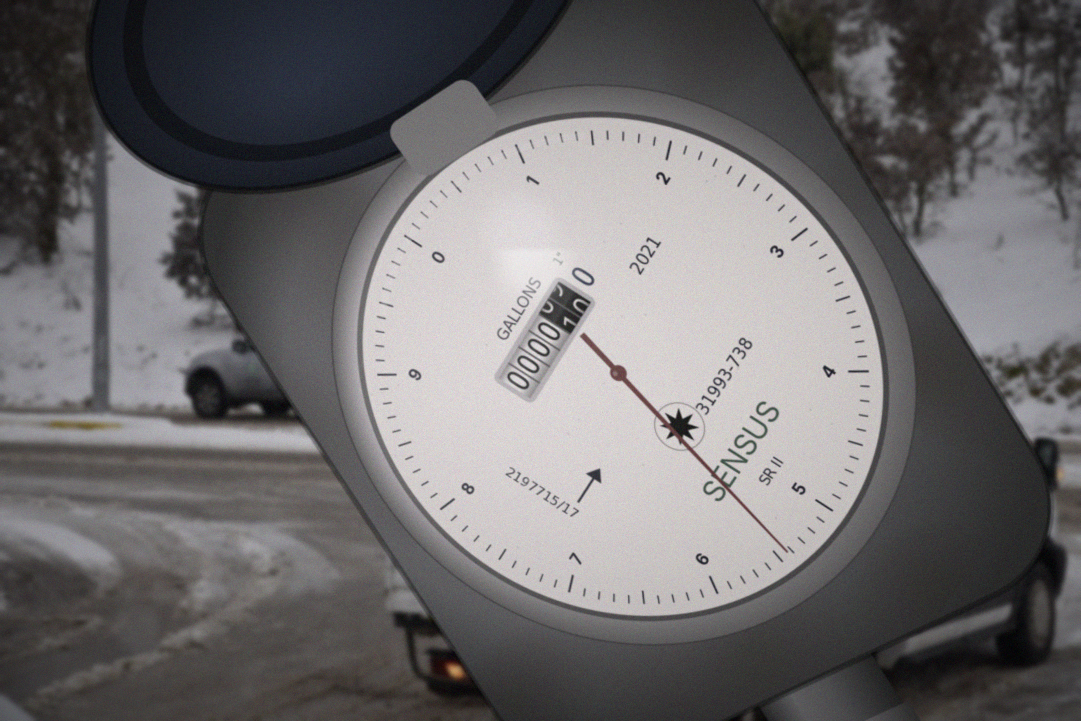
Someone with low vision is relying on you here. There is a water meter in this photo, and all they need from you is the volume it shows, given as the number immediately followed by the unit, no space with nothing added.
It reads 95.4gal
